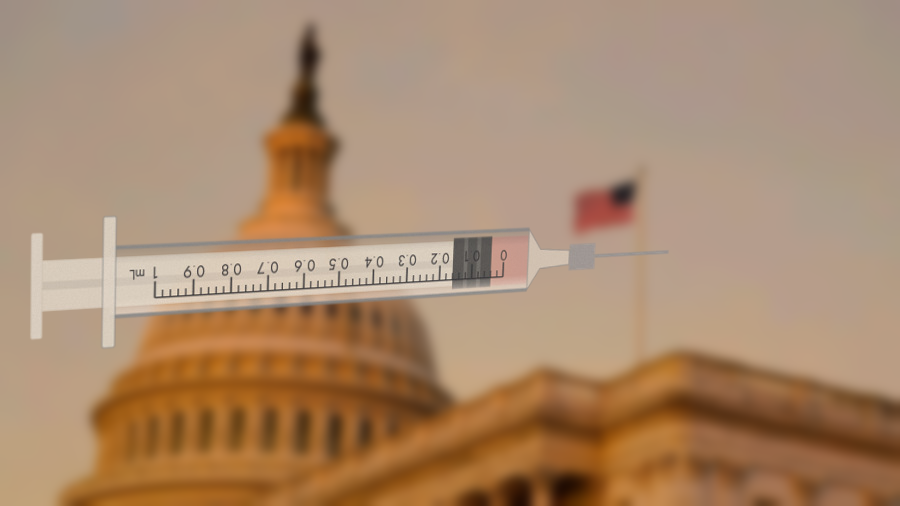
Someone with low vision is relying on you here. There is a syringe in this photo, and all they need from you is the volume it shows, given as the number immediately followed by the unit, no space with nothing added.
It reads 0.04mL
